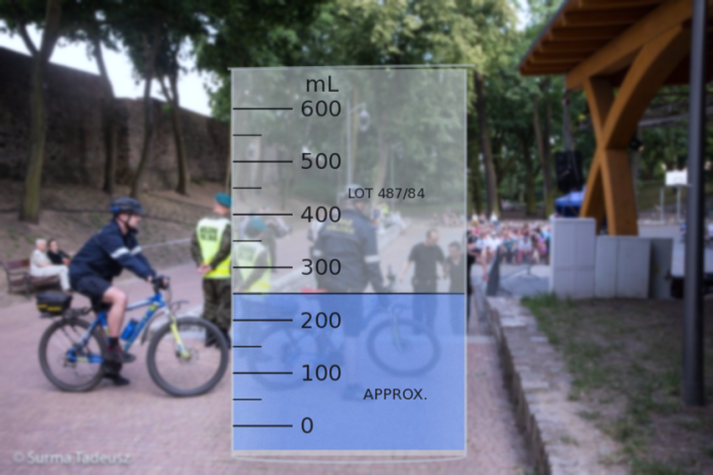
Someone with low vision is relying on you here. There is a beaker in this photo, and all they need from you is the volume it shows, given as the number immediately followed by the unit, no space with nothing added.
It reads 250mL
